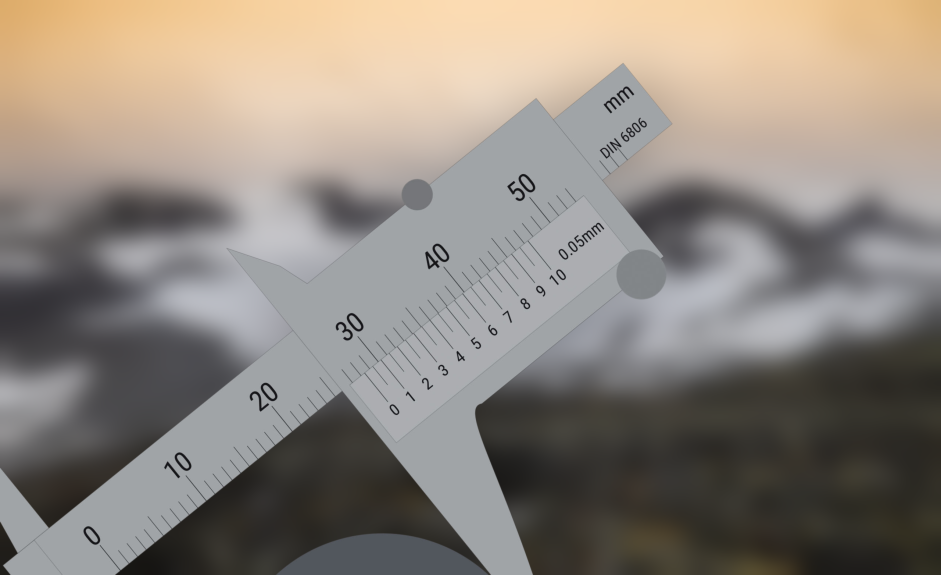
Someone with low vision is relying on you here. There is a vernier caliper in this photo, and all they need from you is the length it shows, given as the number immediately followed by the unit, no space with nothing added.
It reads 28.4mm
